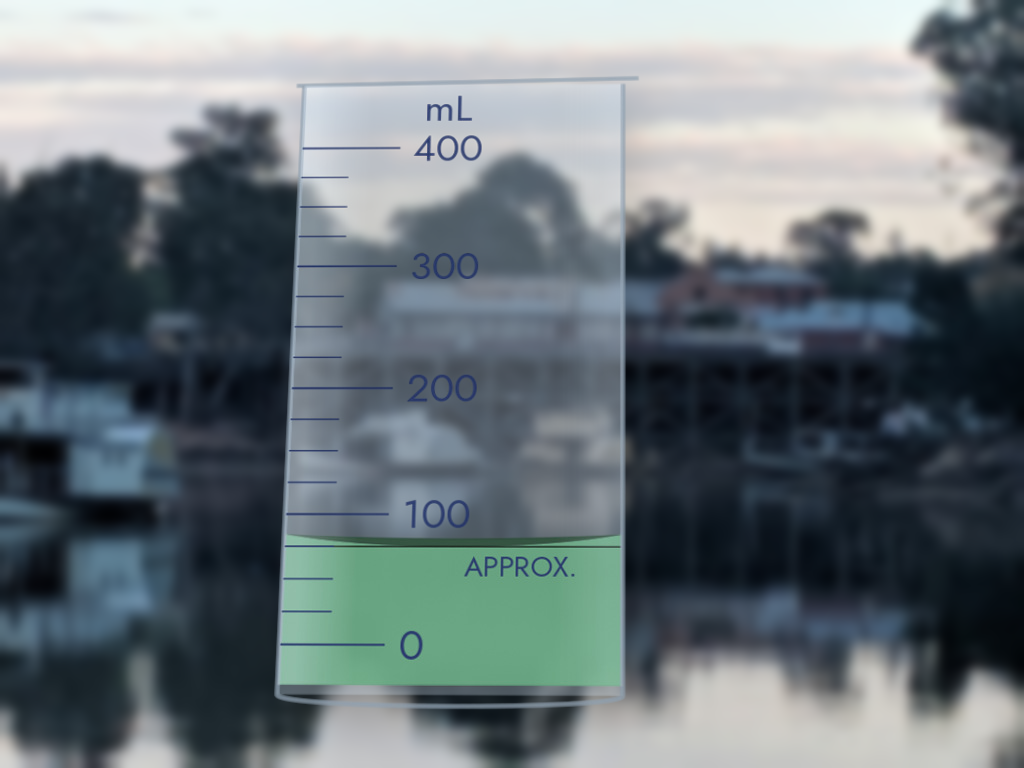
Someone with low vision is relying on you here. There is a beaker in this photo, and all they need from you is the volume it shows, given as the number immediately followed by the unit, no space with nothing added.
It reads 75mL
